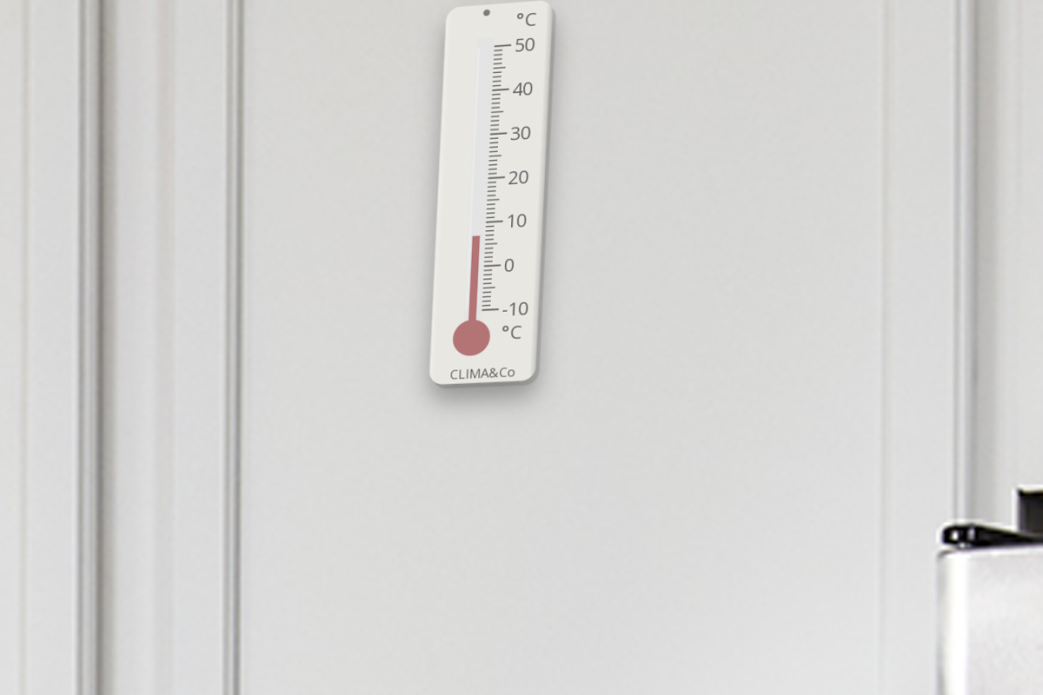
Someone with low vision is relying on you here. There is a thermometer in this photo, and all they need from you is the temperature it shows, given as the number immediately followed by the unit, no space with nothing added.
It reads 7°C
